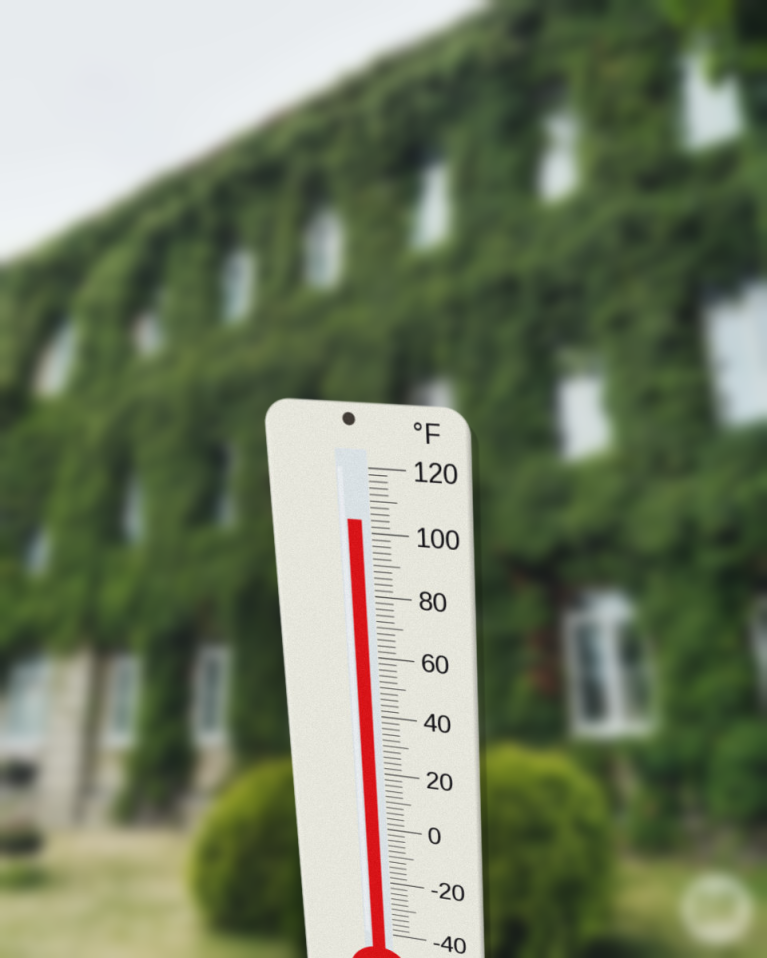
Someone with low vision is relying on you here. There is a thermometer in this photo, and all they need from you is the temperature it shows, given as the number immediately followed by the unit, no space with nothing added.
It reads 104°F
